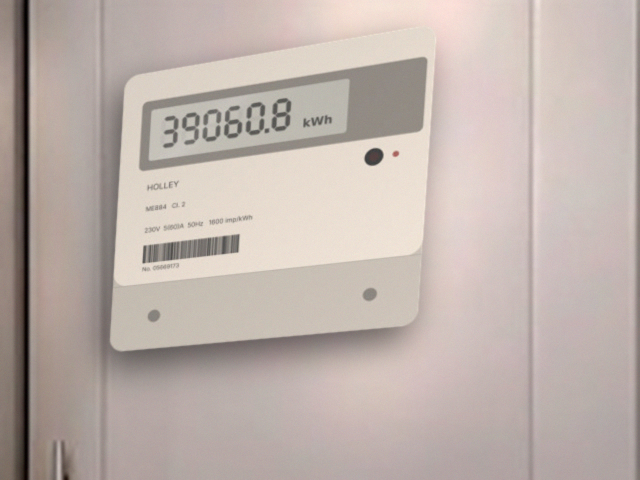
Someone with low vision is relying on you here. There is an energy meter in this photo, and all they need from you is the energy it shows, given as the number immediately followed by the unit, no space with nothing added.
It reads 39060.8kWh
